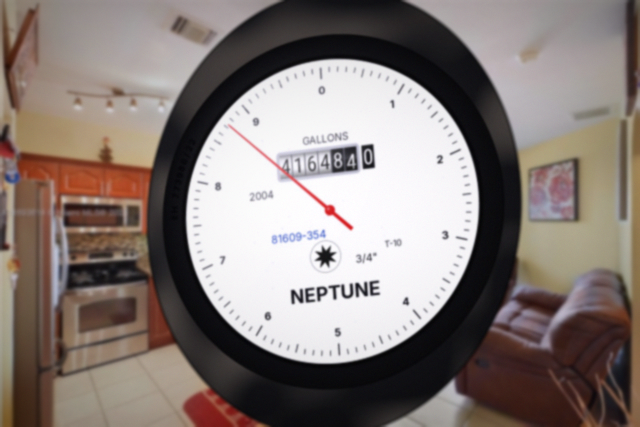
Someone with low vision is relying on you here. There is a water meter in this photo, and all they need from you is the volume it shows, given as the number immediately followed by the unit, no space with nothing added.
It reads 4164838.7gal
